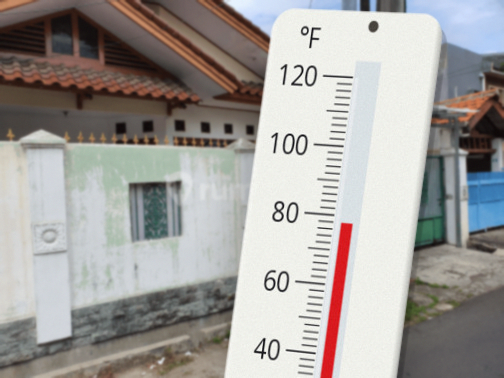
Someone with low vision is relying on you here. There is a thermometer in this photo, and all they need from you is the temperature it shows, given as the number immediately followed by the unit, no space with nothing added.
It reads 78°F
